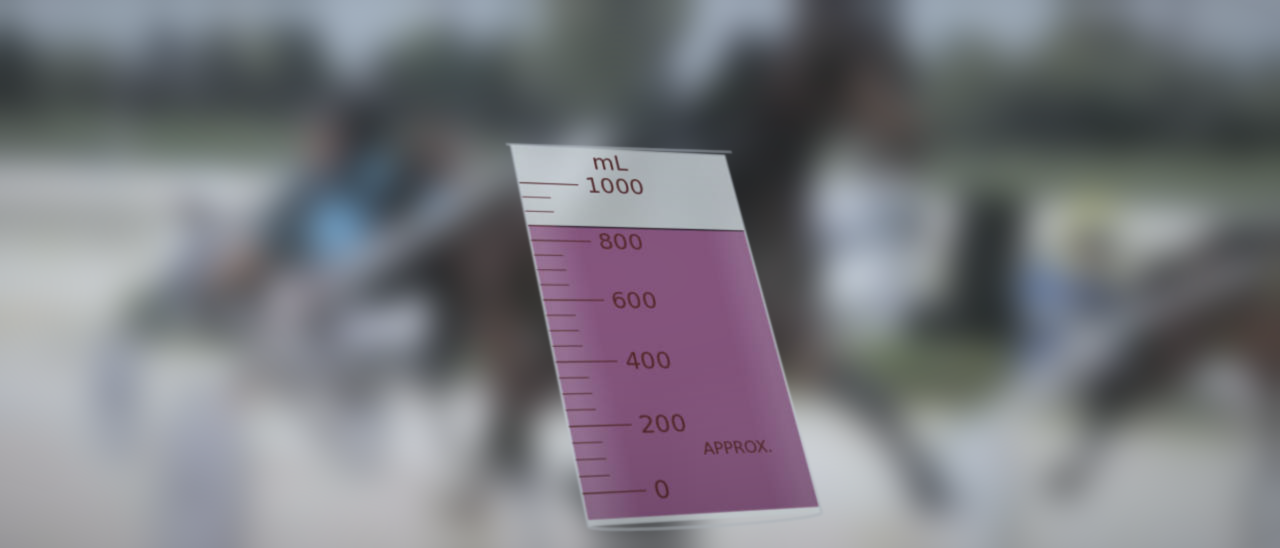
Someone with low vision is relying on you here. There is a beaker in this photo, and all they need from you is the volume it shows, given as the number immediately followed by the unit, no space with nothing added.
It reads 850mL
